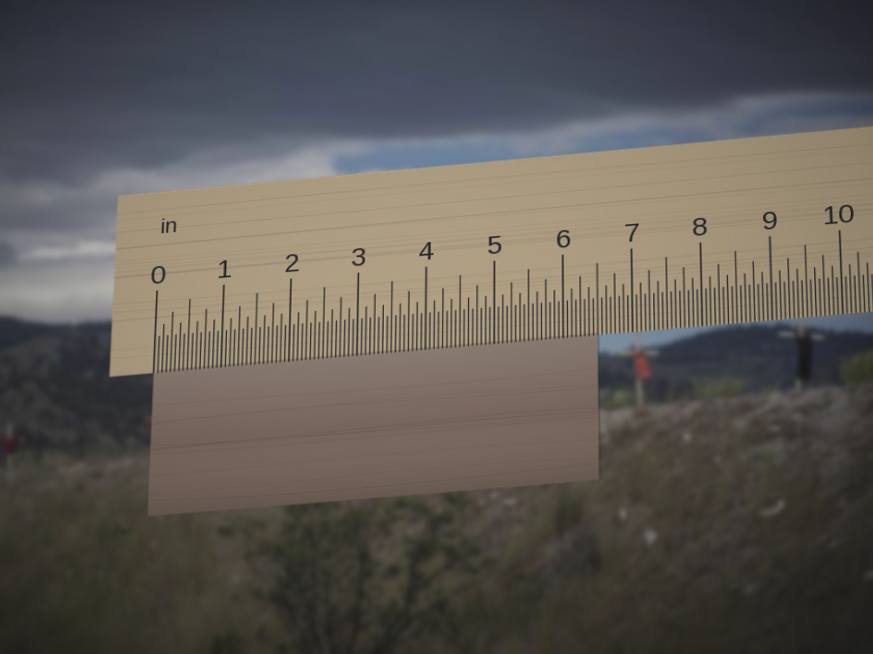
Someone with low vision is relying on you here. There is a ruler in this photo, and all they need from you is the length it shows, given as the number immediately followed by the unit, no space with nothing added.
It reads 6.5in
